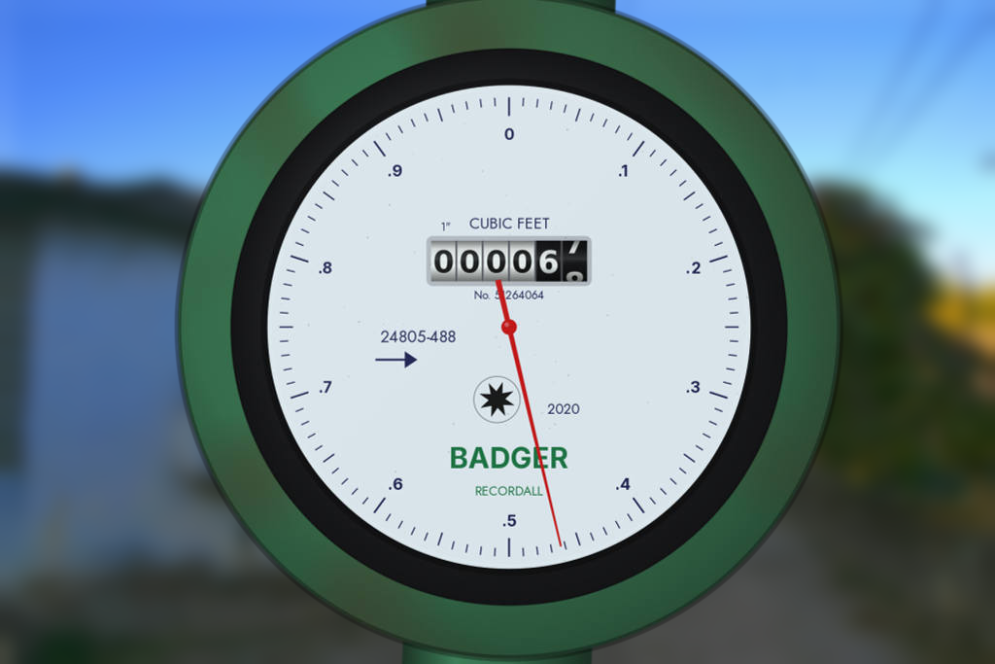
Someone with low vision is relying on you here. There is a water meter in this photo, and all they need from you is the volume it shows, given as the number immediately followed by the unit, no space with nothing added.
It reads 67.46ft³
